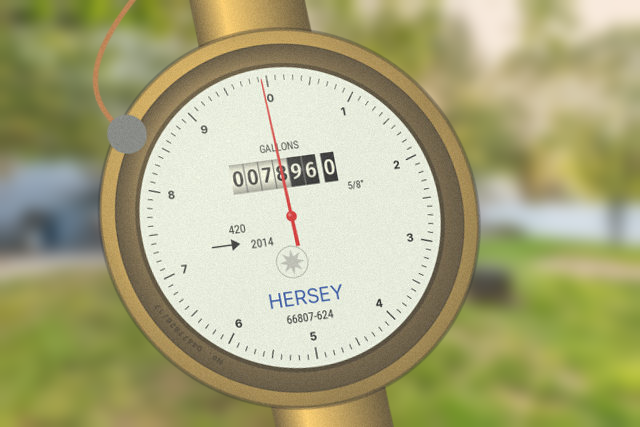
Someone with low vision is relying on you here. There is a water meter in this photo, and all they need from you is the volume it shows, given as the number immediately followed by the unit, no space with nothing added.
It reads 78959.9gal
